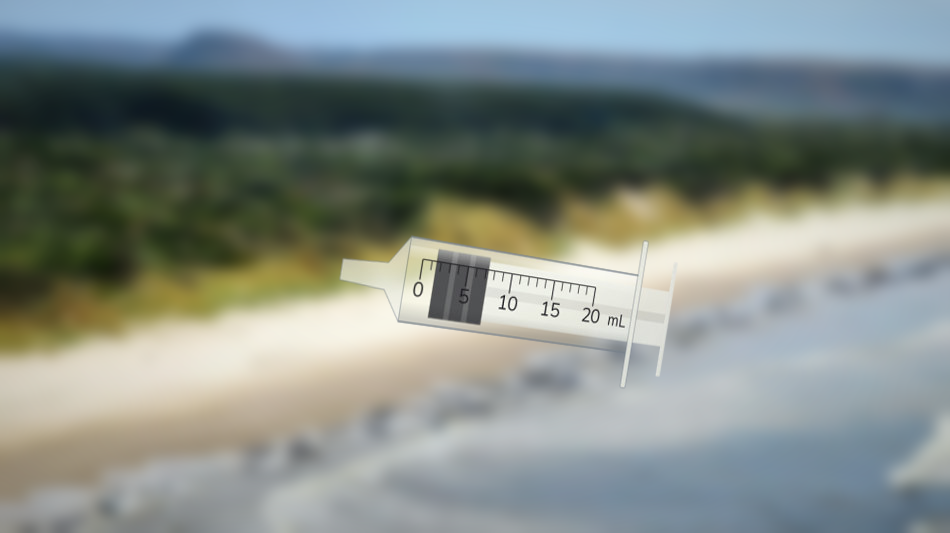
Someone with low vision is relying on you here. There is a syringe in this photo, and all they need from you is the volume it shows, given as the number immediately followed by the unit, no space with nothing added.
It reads 1.5mL
